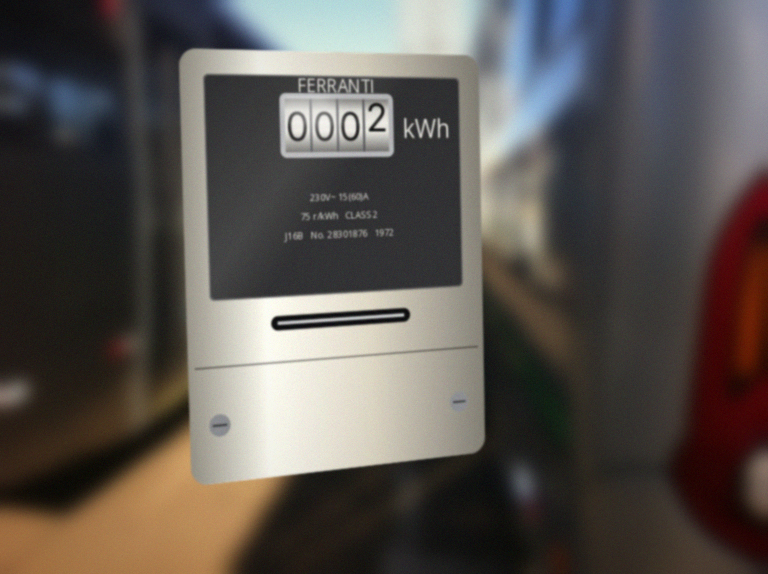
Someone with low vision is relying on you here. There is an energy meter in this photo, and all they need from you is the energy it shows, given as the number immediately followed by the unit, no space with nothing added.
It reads 2kWh
